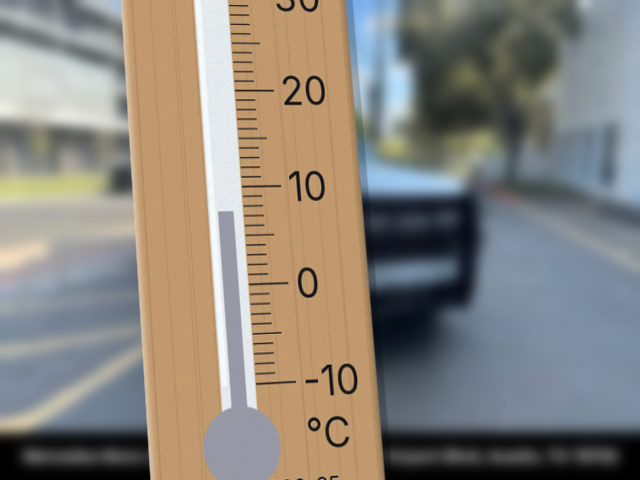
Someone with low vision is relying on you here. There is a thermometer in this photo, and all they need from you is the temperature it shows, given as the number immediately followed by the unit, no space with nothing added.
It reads 7.5°C
